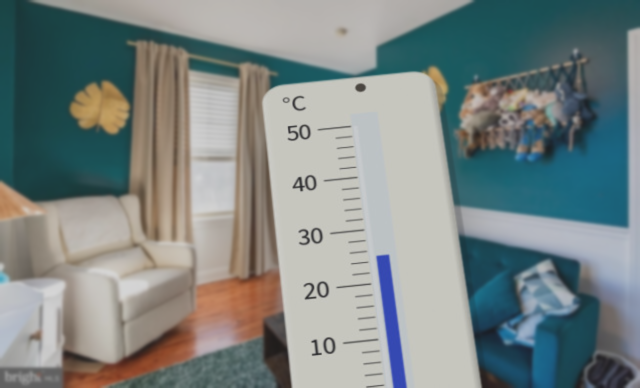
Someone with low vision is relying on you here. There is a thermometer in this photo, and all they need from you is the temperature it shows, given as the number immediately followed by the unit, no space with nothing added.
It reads 25°C
